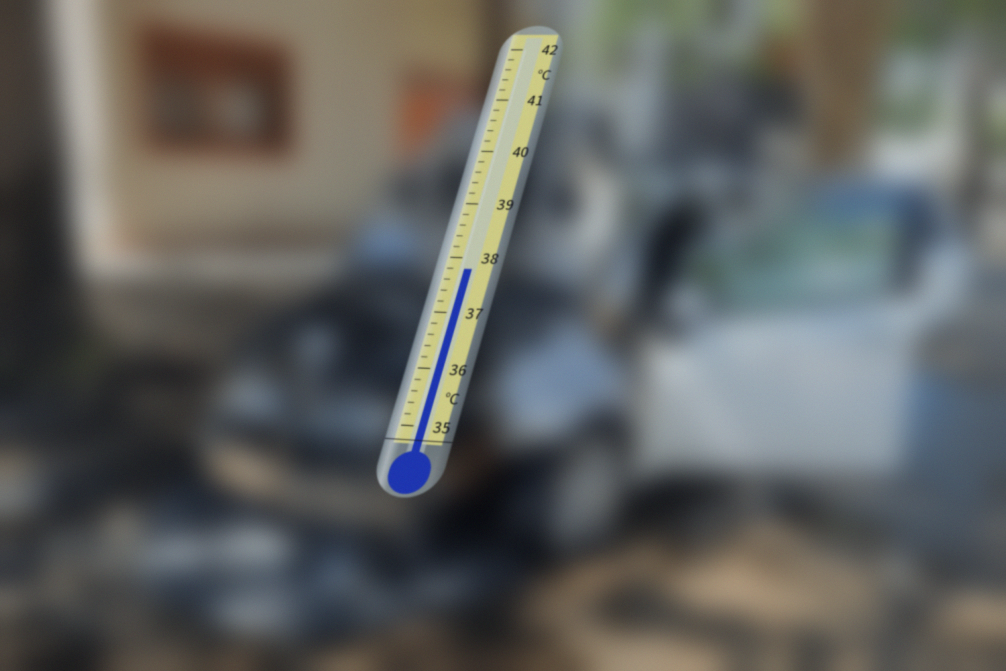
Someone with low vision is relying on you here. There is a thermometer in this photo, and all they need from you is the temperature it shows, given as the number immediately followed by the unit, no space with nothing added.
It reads 37.8°C
